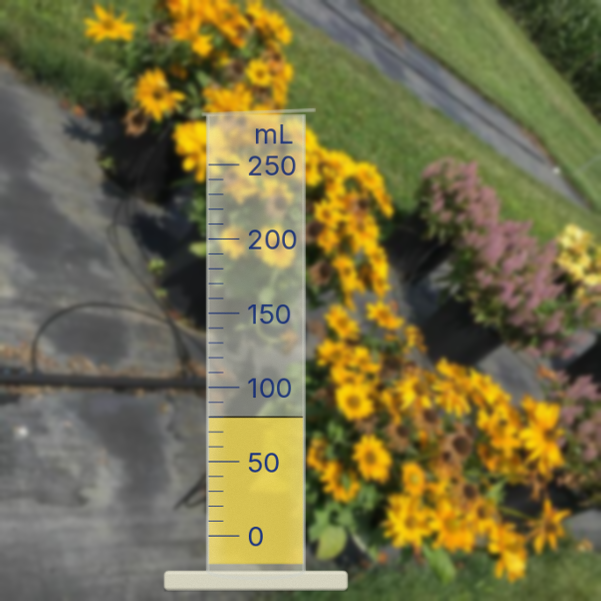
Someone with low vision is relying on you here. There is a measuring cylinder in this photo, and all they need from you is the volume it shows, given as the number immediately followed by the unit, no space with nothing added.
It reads 80mL
